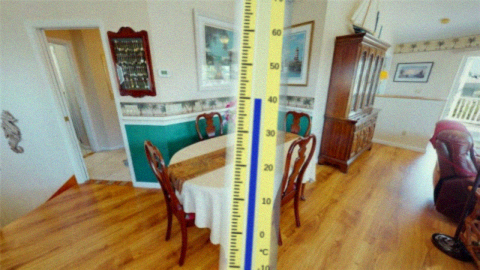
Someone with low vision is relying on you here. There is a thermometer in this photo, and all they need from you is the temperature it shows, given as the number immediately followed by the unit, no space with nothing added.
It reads 40°C
